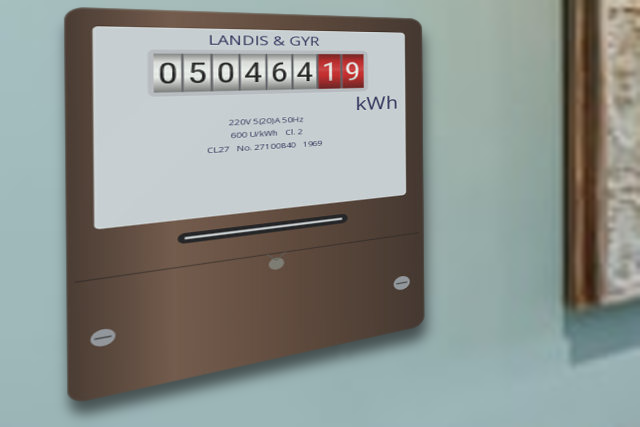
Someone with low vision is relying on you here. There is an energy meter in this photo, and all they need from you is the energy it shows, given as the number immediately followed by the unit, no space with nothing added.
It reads 50464.19kWh
